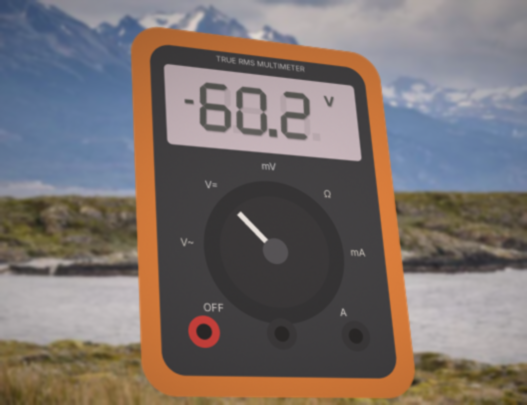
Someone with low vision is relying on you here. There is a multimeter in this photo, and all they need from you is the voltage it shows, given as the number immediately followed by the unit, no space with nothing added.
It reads -60.2V
